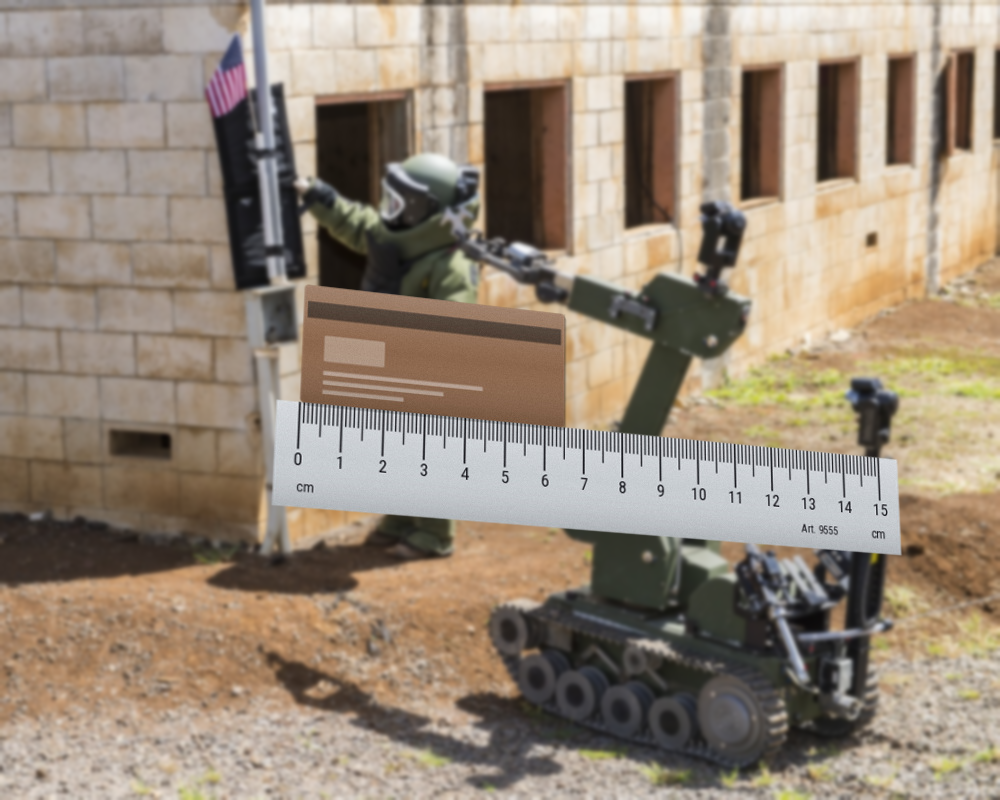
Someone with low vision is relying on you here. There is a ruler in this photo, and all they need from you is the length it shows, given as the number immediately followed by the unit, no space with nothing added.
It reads 6.5cm
